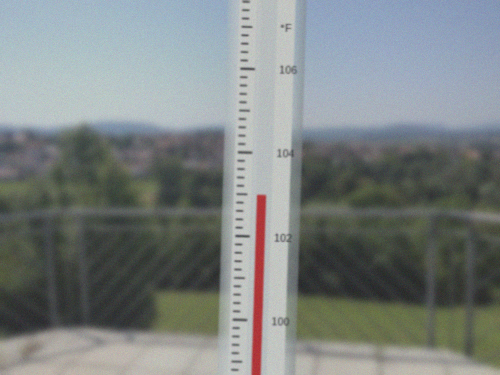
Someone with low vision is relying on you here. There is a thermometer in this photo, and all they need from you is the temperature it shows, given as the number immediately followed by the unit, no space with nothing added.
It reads 103°F
